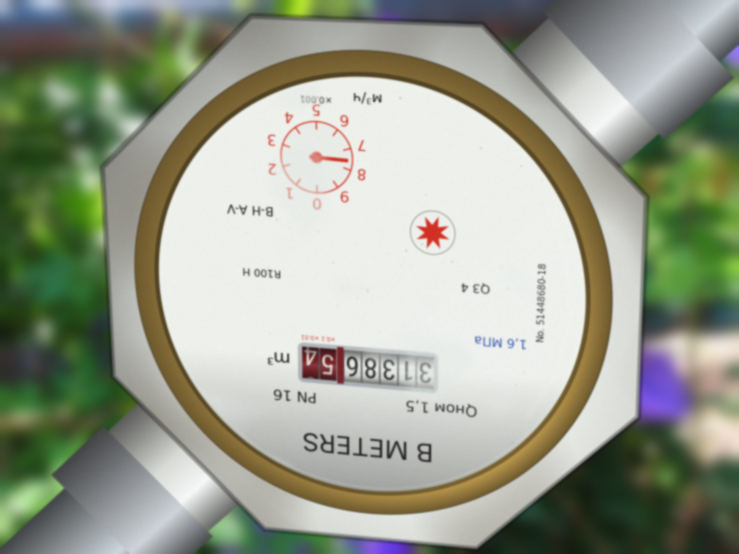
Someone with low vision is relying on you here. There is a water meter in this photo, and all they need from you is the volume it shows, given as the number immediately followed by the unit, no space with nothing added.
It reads 31386.537m³
